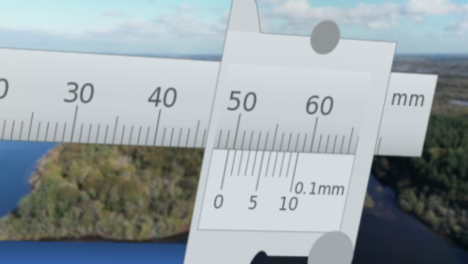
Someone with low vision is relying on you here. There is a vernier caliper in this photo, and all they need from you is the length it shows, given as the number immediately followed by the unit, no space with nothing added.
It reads 49.4mm
